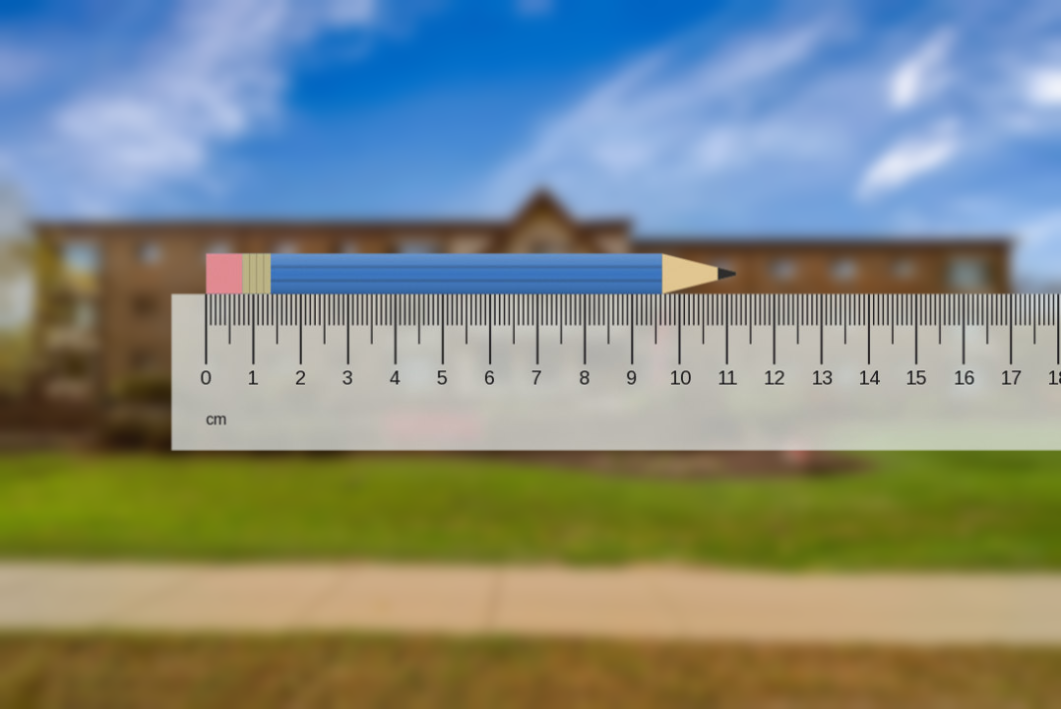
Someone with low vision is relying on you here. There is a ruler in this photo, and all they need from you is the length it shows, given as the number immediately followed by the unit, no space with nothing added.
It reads 11.2cm
